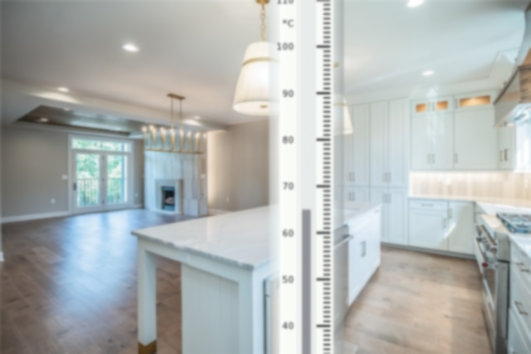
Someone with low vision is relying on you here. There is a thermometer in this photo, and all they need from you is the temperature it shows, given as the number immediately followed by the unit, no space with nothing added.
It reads 65°C
